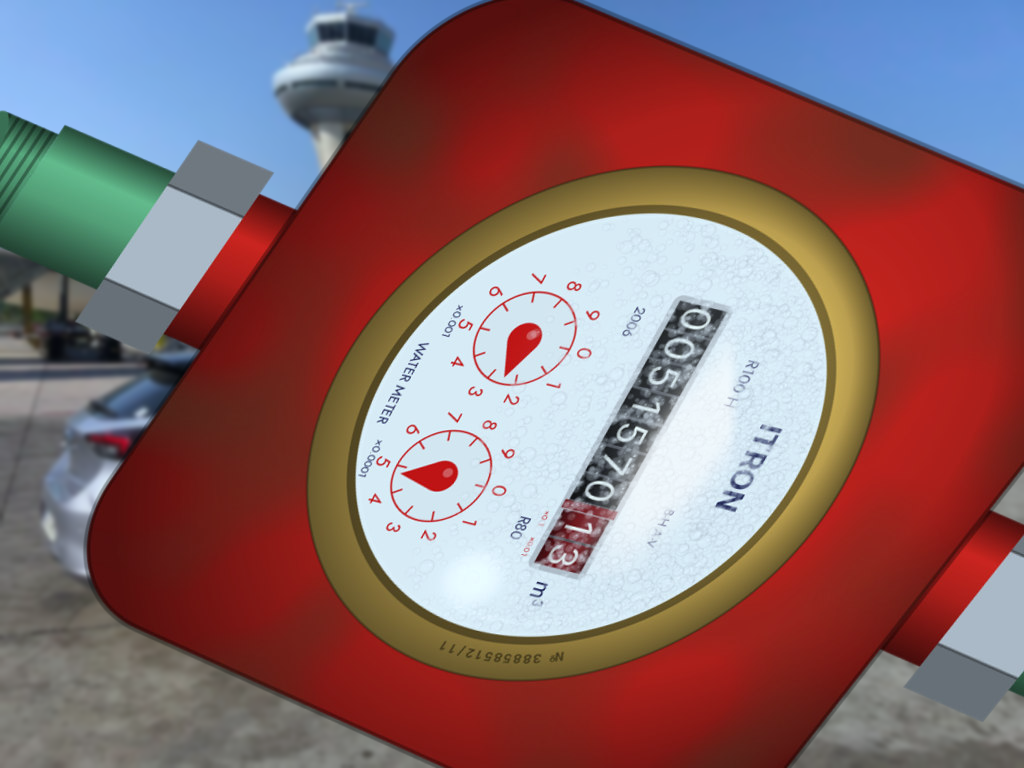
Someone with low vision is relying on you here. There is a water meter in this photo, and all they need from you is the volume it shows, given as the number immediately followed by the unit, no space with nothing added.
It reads 51570.1324m³
